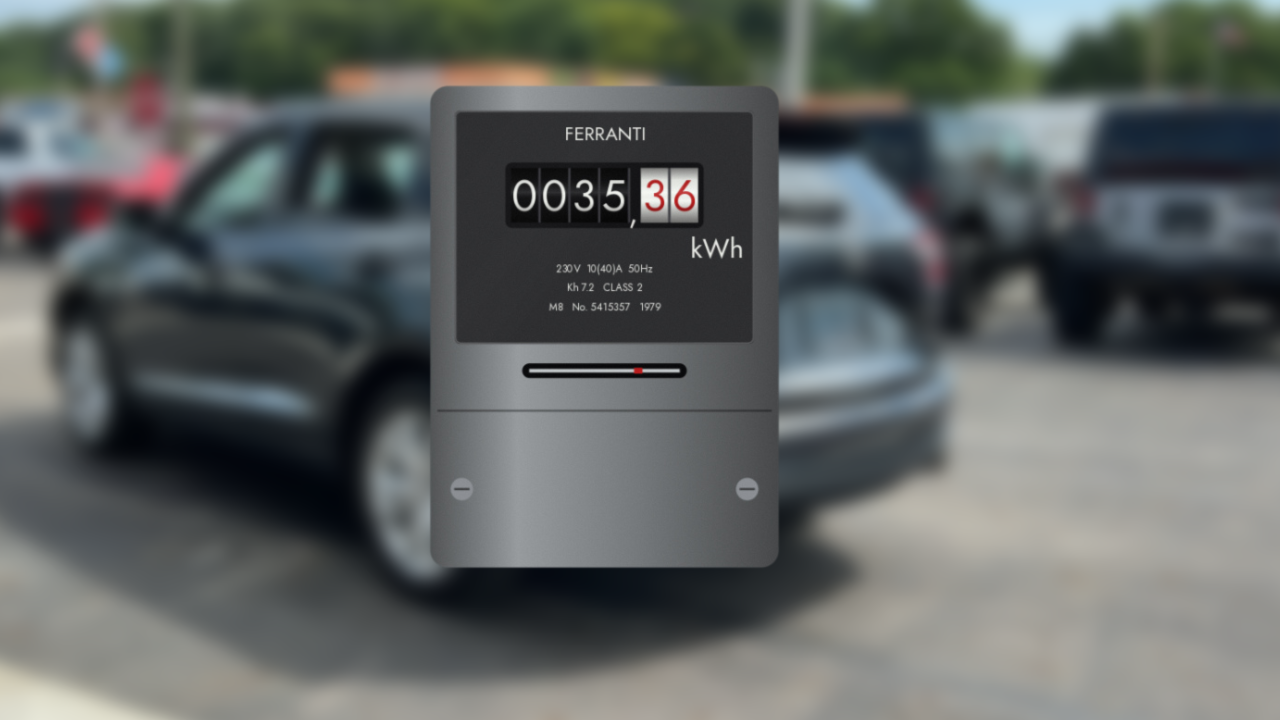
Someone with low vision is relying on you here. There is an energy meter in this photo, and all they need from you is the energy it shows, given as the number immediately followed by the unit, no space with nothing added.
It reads 35.36kWh
